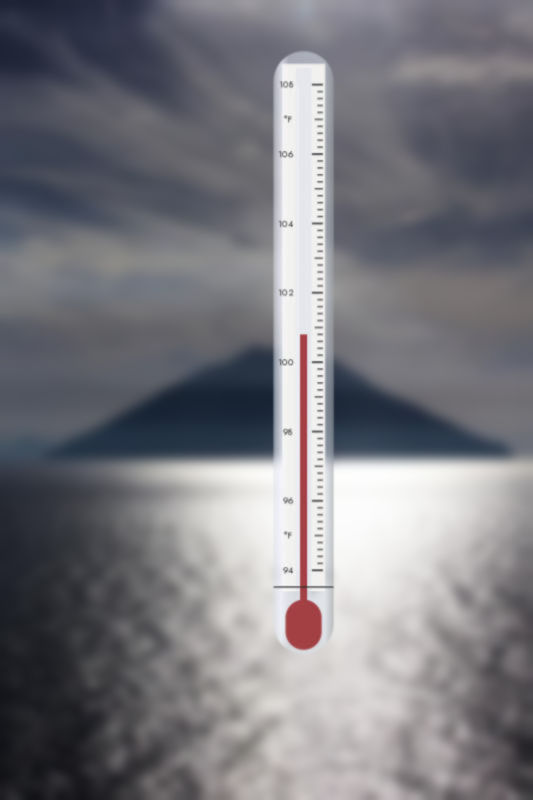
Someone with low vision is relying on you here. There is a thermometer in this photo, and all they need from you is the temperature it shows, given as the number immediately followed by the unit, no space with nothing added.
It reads 100.8°F
